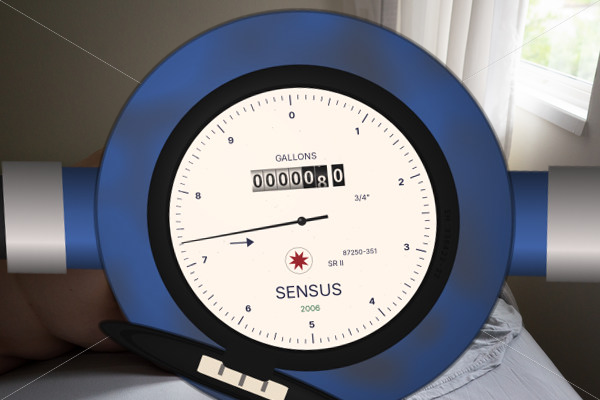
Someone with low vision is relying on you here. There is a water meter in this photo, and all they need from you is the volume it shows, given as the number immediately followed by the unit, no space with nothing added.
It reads 77.3gal
